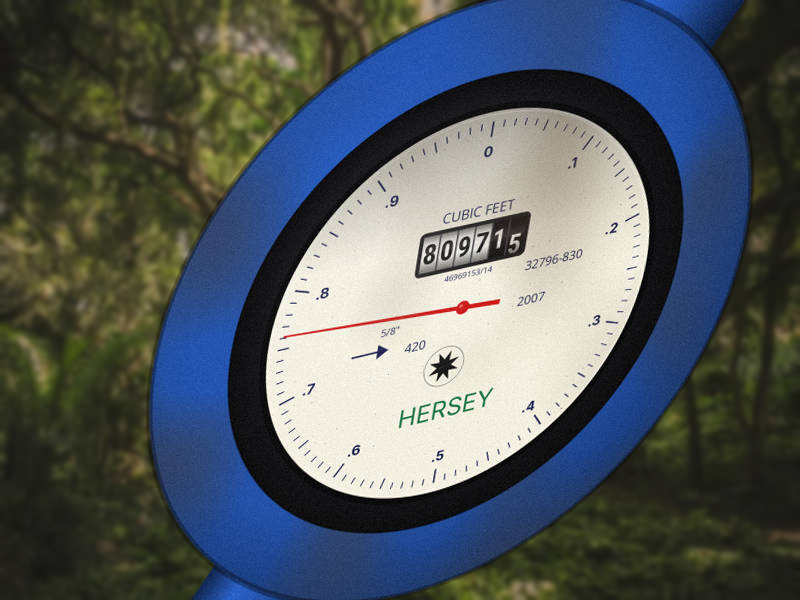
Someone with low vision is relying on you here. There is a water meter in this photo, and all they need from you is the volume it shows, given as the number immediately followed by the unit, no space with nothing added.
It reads 809714.76ft³
